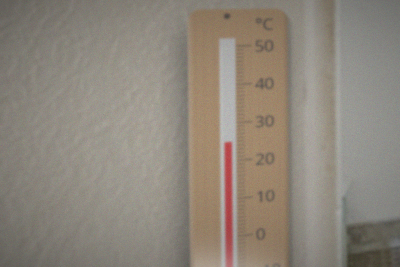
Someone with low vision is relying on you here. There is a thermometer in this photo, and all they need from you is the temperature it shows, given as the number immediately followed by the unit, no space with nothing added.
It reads 25°C
